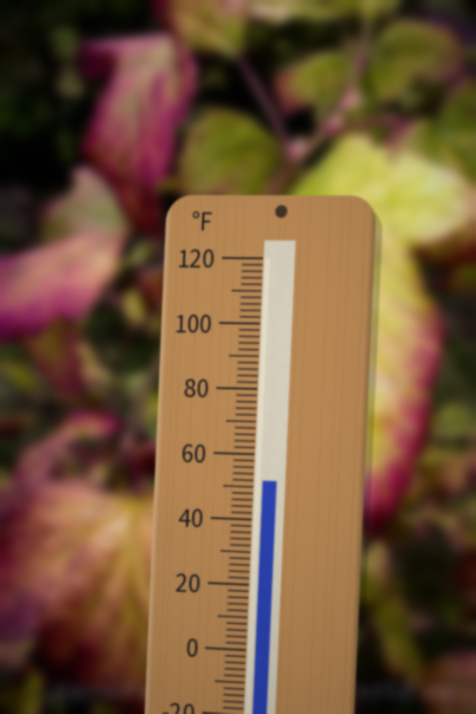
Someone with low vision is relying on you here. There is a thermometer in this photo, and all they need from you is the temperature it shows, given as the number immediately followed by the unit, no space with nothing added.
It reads 52°F
